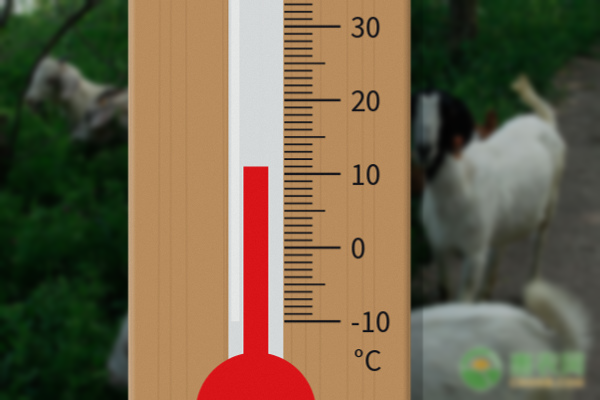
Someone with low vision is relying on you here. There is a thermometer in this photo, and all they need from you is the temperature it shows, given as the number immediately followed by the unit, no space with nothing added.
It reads 11°C
